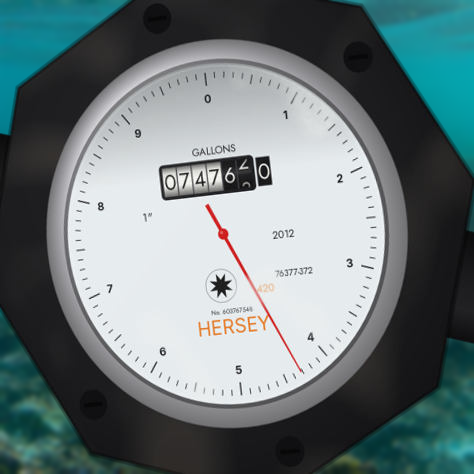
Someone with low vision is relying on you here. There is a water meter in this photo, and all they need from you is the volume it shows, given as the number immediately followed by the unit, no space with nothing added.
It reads 747624.3gal
